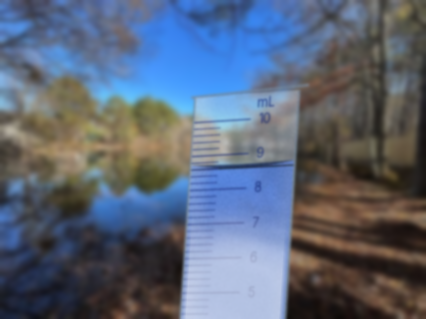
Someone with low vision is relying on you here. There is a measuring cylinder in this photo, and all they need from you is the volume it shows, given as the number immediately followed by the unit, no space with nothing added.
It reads 8.6mL
